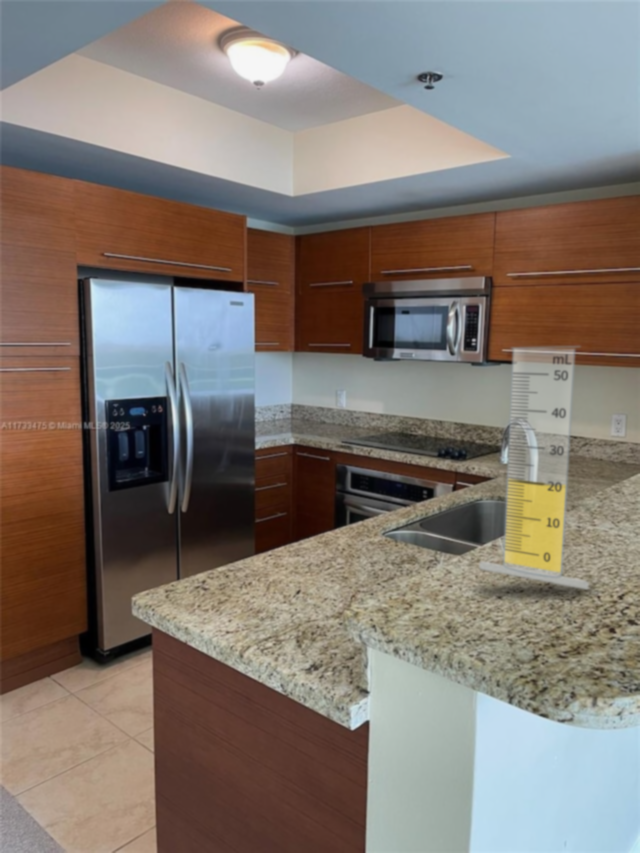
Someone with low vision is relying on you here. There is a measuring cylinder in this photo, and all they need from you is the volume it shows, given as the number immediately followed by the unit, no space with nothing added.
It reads 20mL
